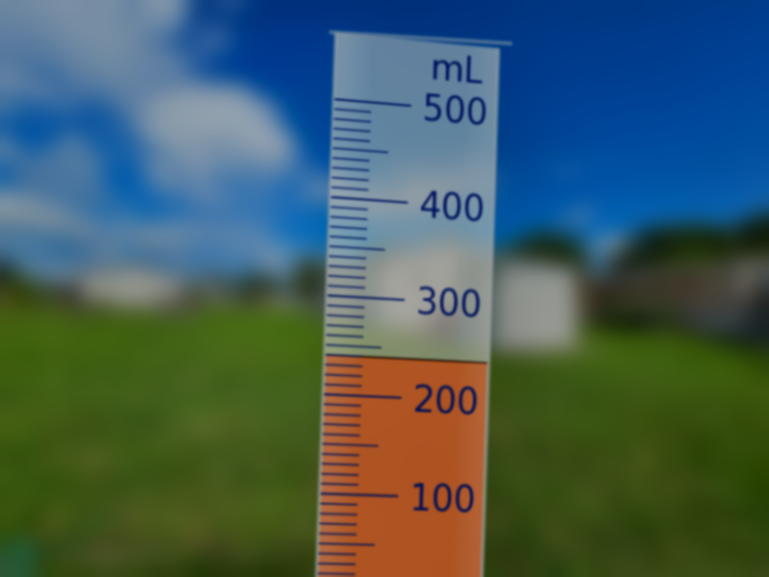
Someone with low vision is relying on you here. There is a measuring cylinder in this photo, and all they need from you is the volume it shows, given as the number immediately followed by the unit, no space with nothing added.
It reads 240mL
